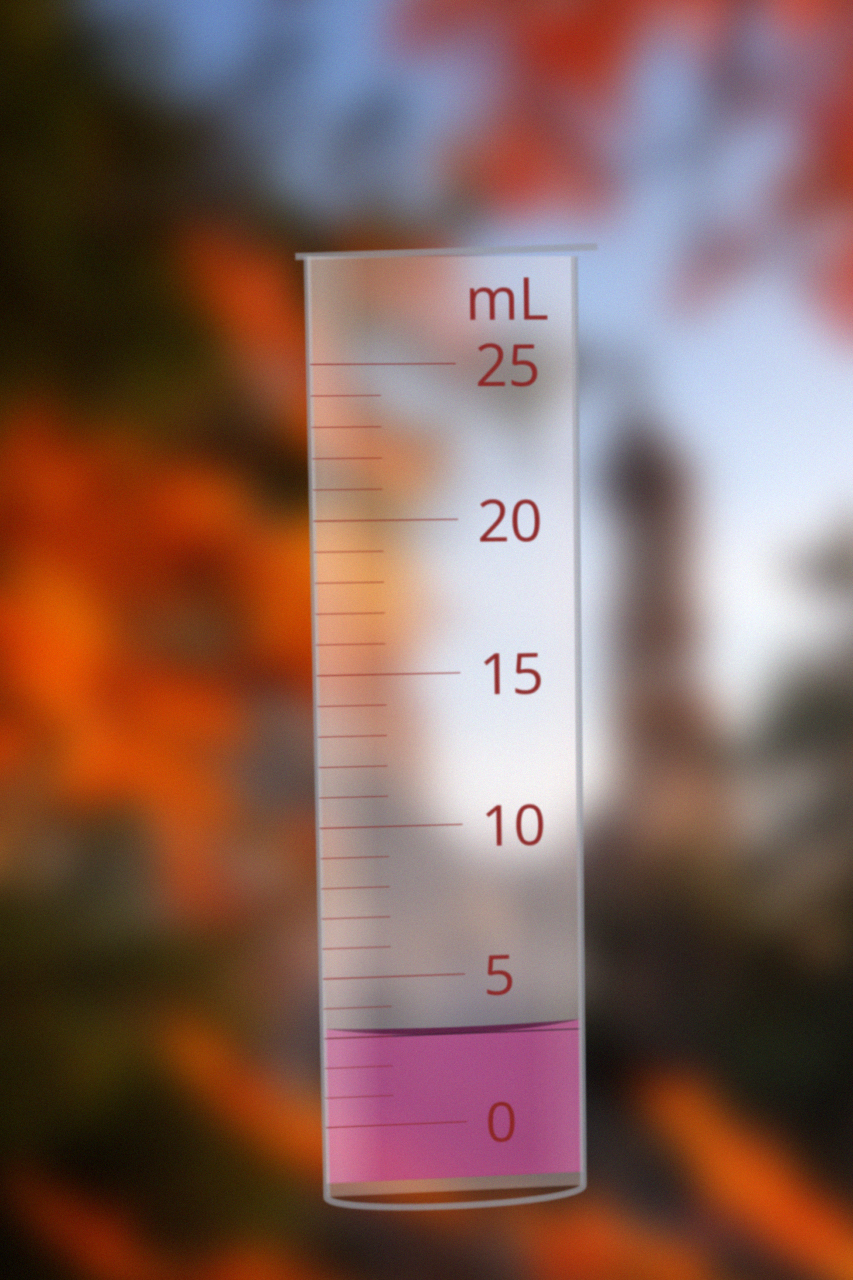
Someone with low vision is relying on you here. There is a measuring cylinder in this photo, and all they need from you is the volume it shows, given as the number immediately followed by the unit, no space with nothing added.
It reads 3mL
